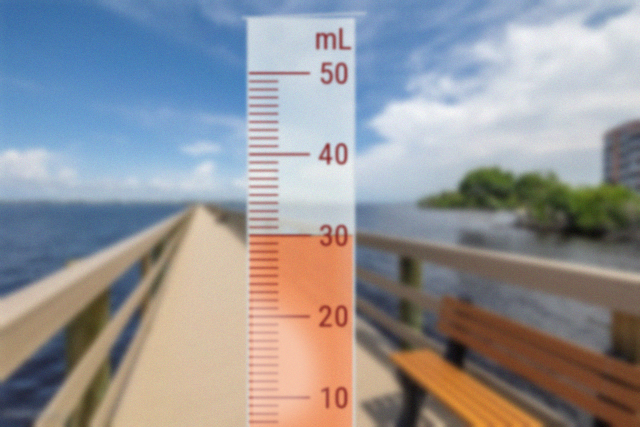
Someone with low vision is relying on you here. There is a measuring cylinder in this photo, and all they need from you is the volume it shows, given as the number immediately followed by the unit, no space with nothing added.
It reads 30mL
